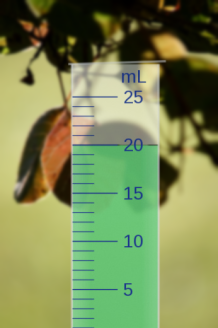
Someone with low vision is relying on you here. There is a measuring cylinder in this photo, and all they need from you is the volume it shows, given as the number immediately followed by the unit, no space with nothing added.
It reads 20mL
